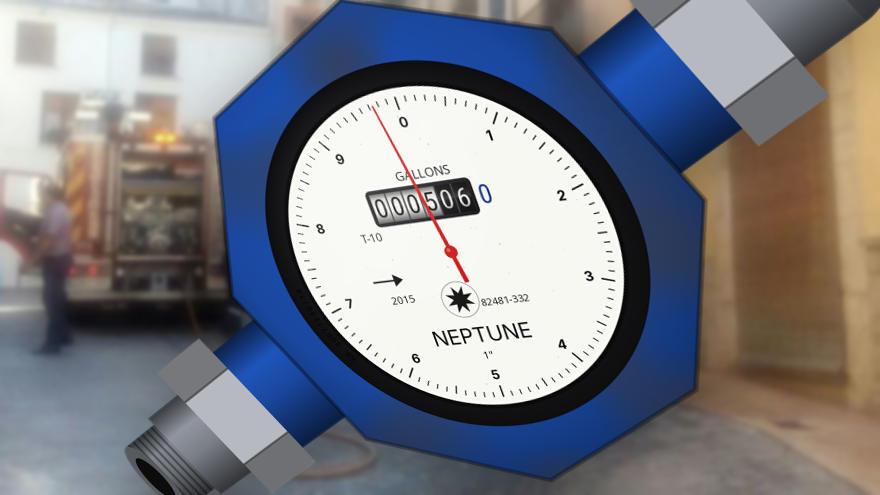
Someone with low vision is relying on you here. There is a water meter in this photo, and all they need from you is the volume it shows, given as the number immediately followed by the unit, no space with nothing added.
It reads 5059.7gal
